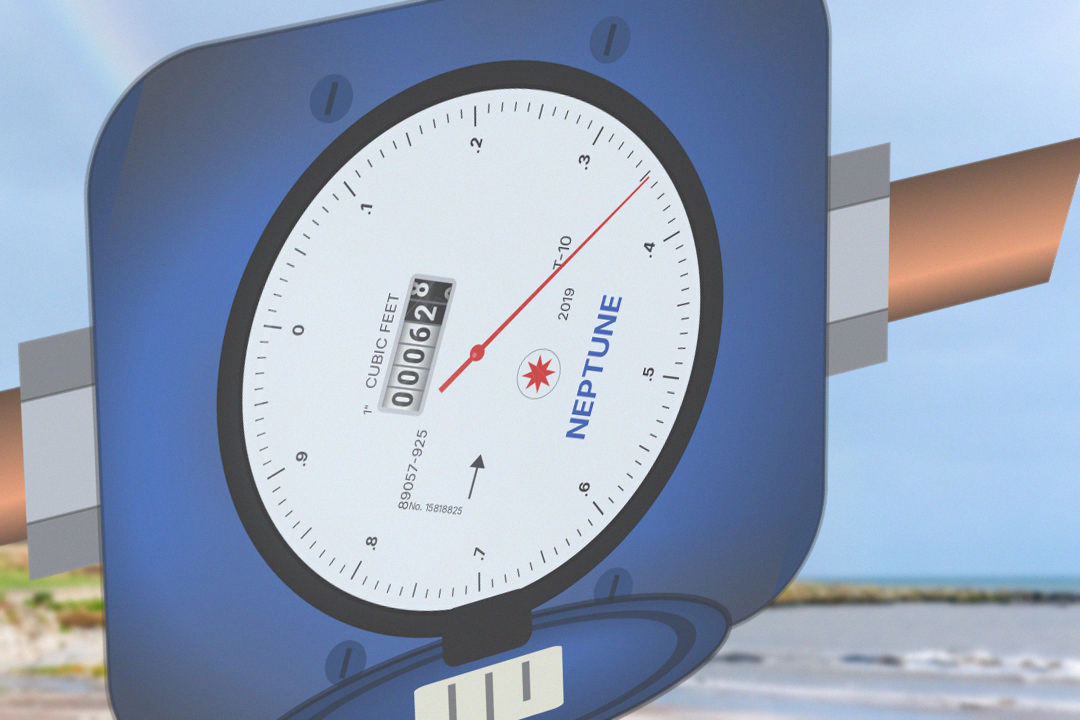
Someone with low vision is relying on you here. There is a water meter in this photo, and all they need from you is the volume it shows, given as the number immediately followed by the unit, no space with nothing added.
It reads 628.35ft³
